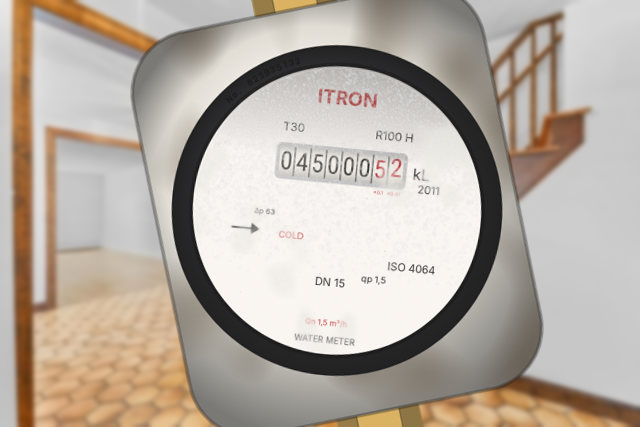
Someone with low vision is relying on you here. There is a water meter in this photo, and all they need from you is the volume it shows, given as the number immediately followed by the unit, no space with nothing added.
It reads 45000.52kL
